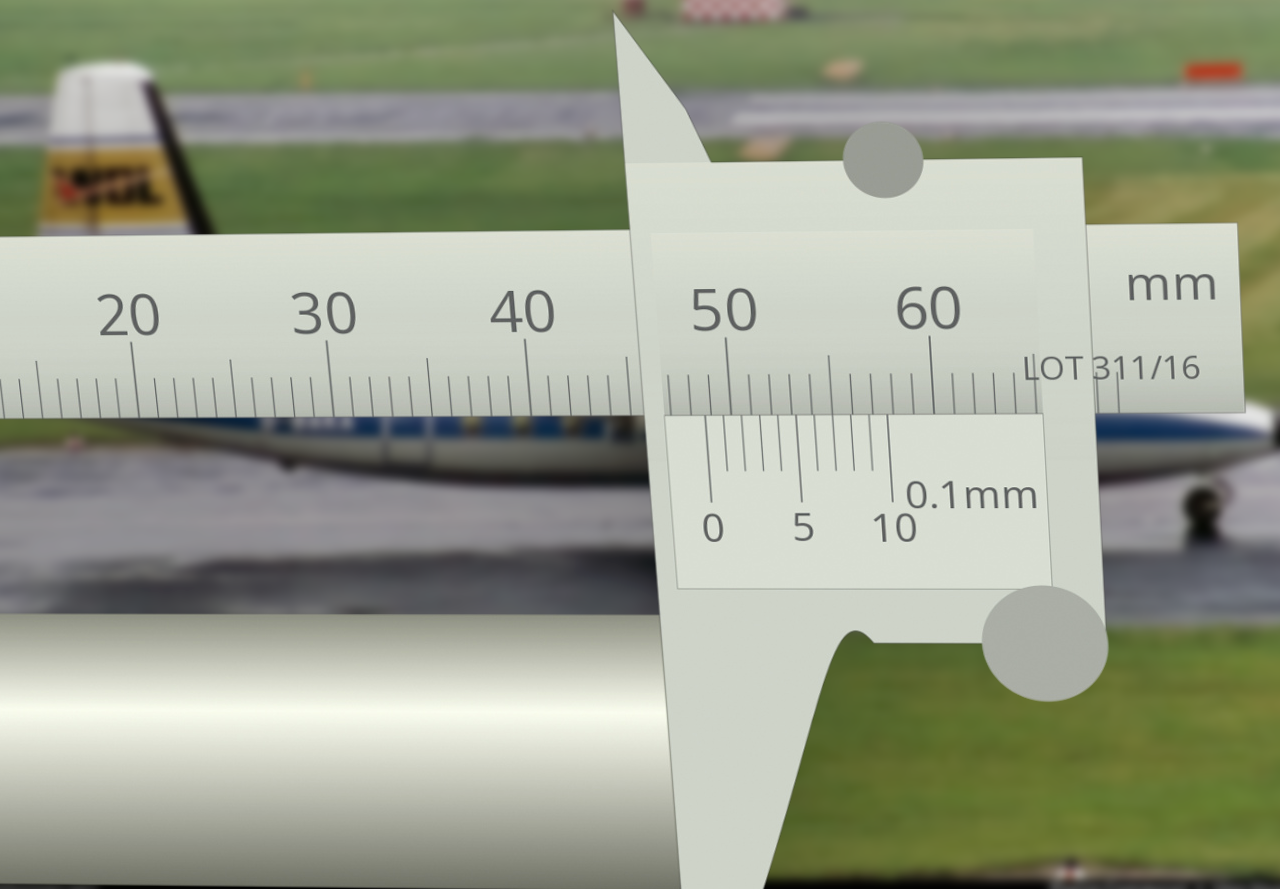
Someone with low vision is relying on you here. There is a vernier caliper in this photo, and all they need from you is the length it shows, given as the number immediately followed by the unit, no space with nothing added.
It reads 48.7mm
